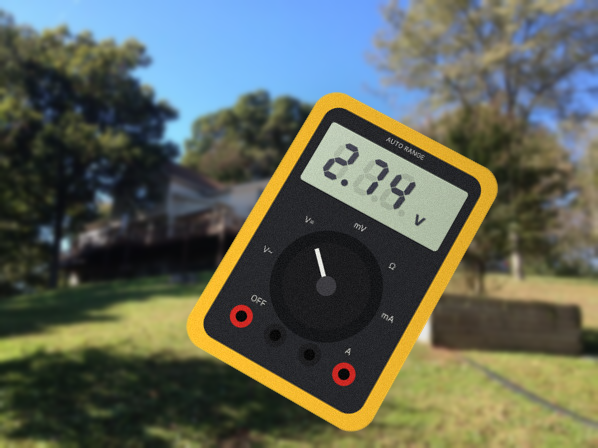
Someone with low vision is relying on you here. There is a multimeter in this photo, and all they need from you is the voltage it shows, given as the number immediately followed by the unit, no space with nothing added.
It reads 2.74V
